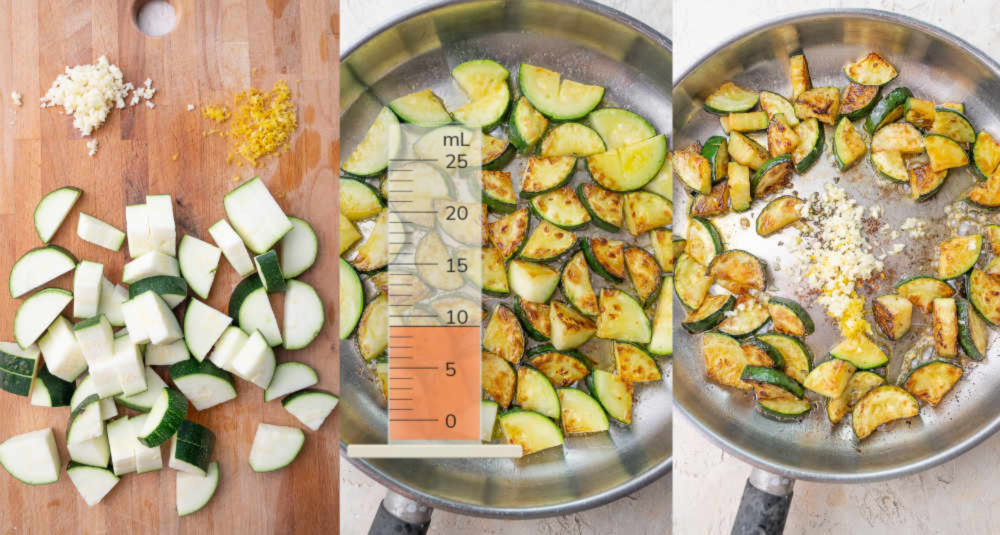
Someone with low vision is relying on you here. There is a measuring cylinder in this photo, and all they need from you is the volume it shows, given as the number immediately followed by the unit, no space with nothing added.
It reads 9mL
